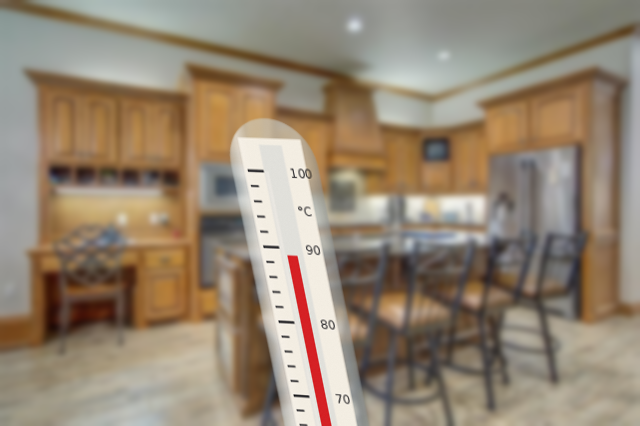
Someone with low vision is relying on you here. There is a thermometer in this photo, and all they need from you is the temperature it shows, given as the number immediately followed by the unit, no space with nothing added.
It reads 89°C
